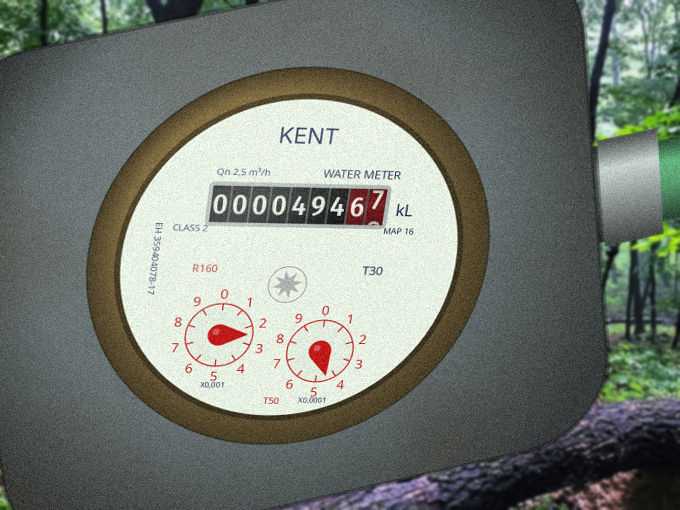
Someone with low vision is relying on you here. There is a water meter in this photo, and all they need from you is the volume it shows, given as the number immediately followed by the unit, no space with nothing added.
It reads 494.6724kL
